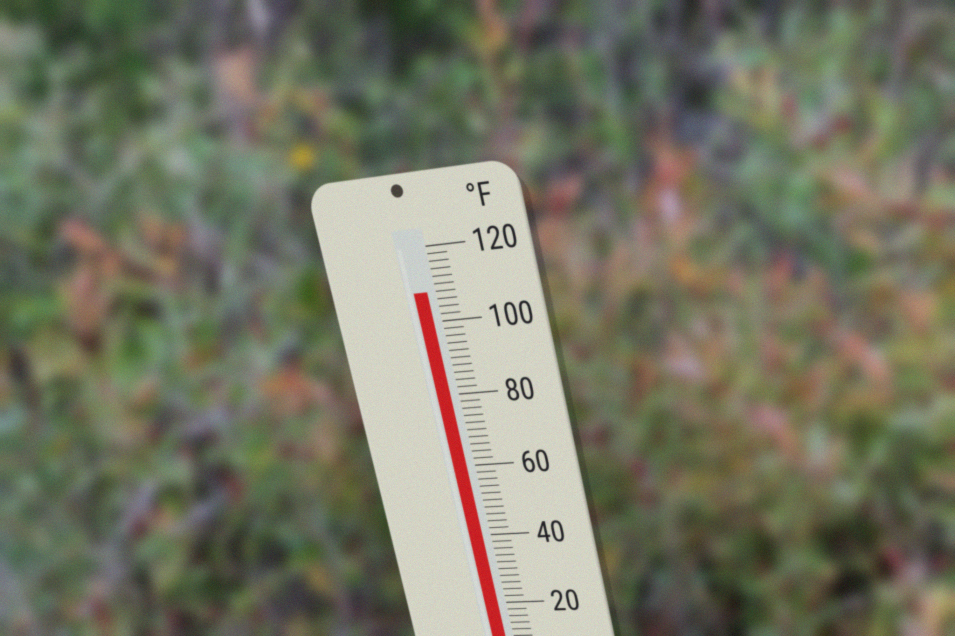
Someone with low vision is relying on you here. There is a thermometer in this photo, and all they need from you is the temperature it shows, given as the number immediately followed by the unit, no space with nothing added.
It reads 108°F
